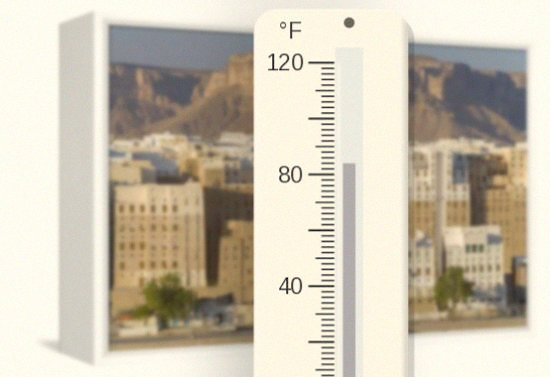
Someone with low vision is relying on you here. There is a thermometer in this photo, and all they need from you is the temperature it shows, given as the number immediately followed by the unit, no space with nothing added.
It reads 84°F
